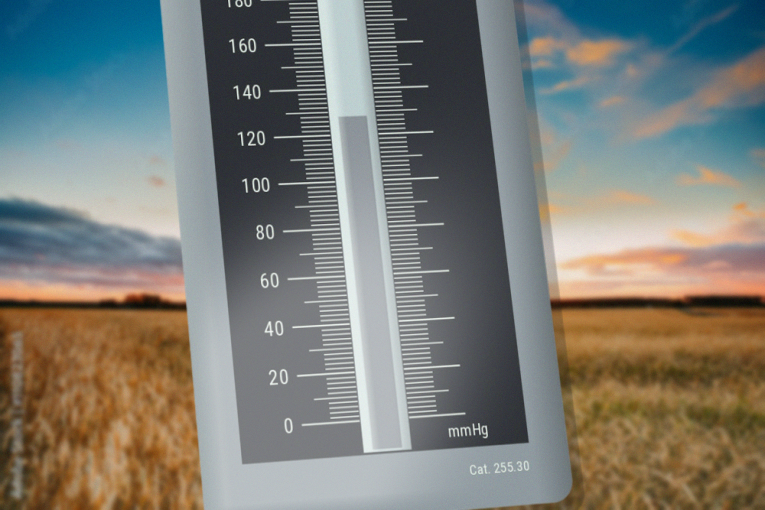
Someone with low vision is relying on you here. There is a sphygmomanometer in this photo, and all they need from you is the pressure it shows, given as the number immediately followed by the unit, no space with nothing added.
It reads 128mmHg
